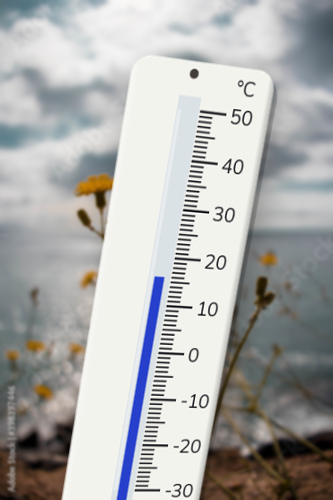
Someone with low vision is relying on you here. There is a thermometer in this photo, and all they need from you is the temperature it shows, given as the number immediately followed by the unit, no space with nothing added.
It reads 16°C
